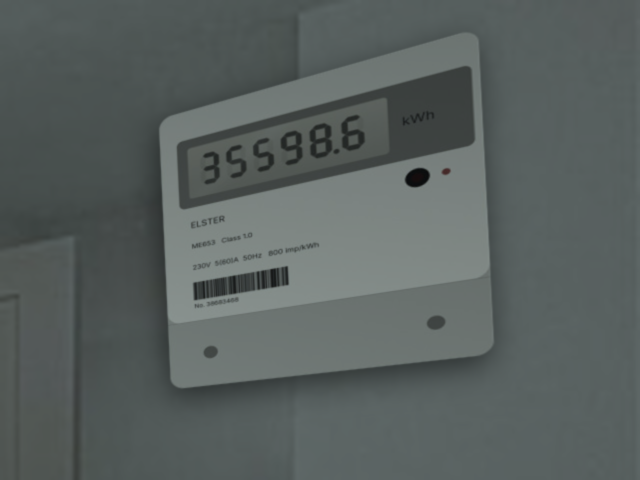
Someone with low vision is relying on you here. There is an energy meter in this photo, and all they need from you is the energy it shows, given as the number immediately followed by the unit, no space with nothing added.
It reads 35598.6kWh
